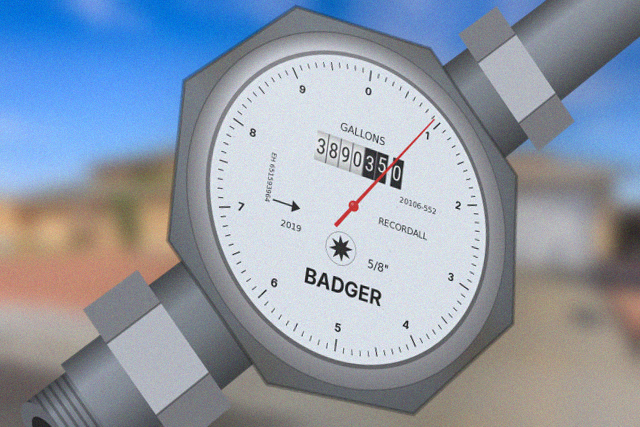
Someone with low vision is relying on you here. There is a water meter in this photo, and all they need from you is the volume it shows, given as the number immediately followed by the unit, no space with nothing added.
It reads 3890350.9gal
